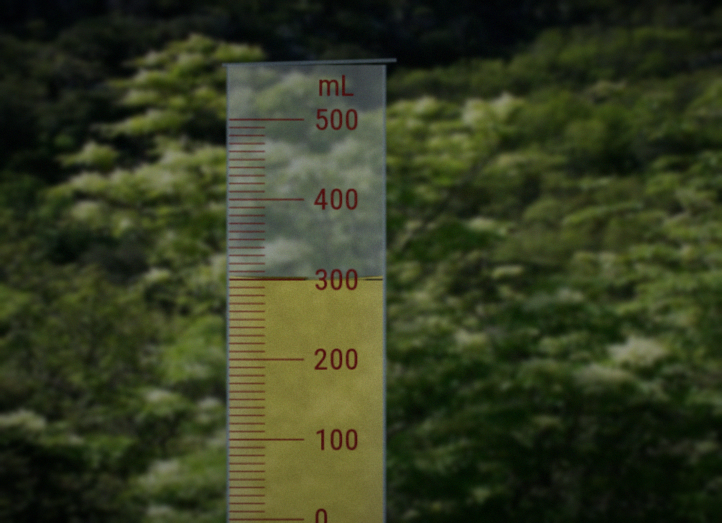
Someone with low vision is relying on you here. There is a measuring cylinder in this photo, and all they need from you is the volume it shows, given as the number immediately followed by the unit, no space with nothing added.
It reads 300mL
